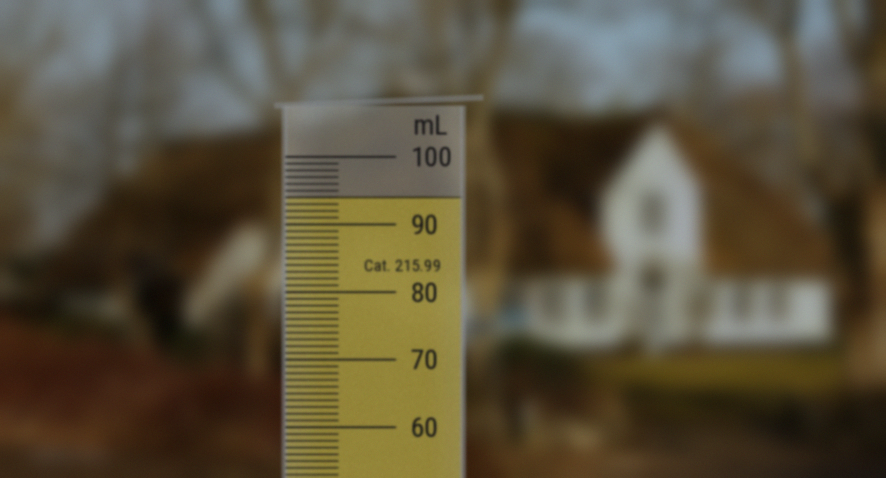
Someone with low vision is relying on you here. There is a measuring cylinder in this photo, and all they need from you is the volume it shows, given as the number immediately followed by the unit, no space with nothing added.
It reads 94mL
